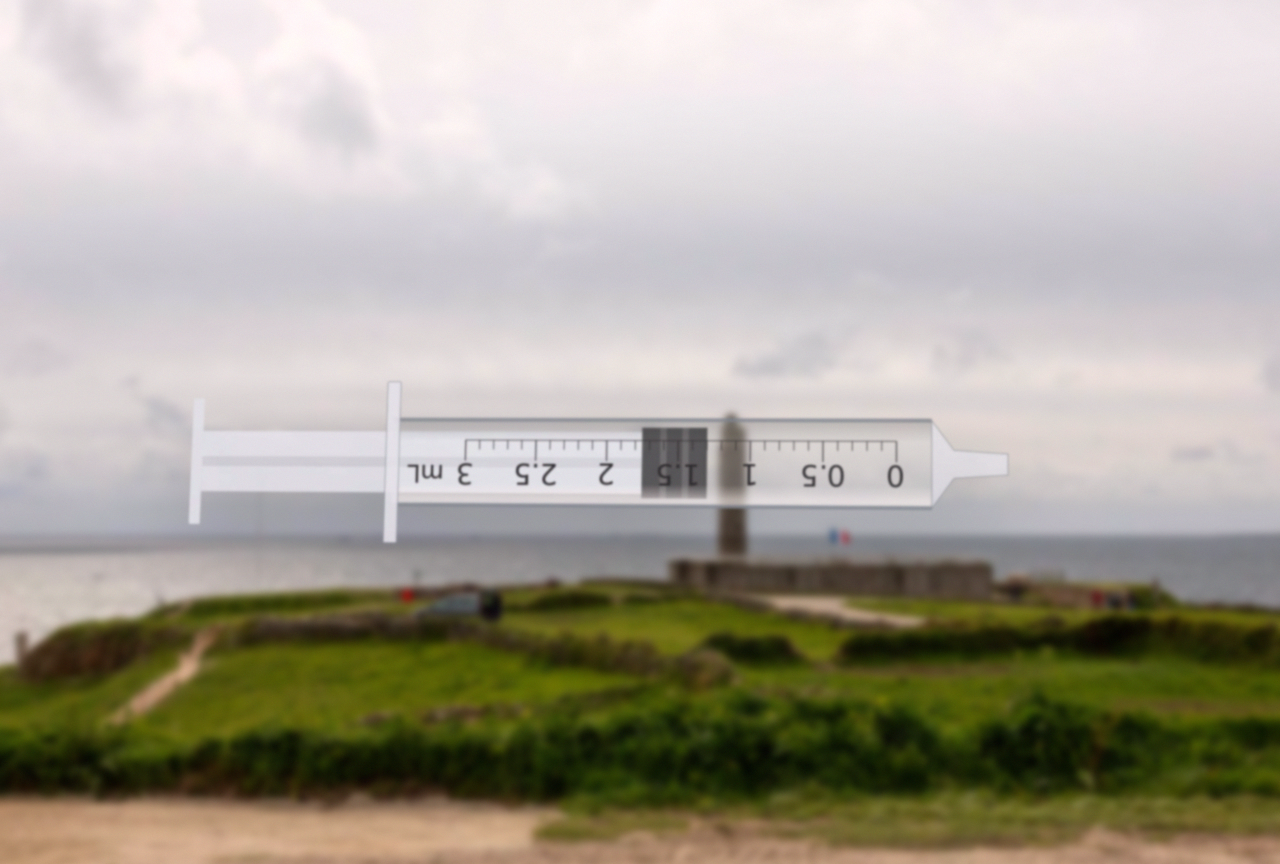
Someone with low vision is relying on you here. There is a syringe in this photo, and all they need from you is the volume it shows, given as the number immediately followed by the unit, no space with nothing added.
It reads 1.3mL
